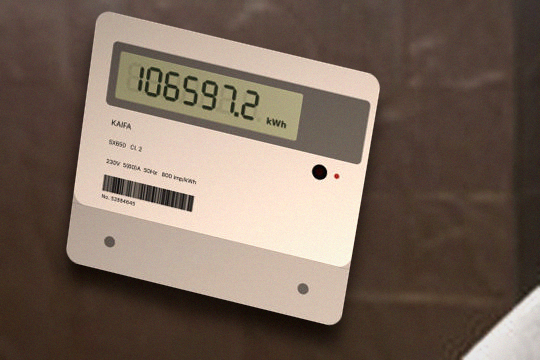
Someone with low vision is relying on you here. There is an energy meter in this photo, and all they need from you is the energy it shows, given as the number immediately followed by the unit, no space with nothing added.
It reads 106597.2kWh
